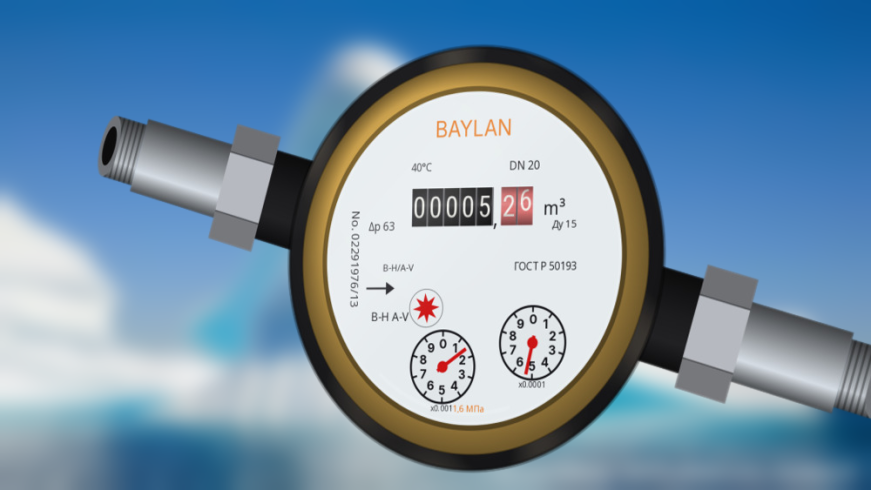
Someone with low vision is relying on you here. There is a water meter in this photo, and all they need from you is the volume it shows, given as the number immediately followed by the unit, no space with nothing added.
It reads 5.2615m³
